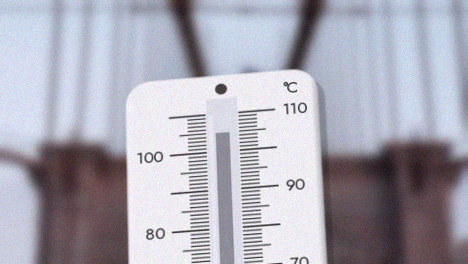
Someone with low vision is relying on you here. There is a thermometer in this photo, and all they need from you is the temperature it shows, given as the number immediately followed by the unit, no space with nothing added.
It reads 105°C
